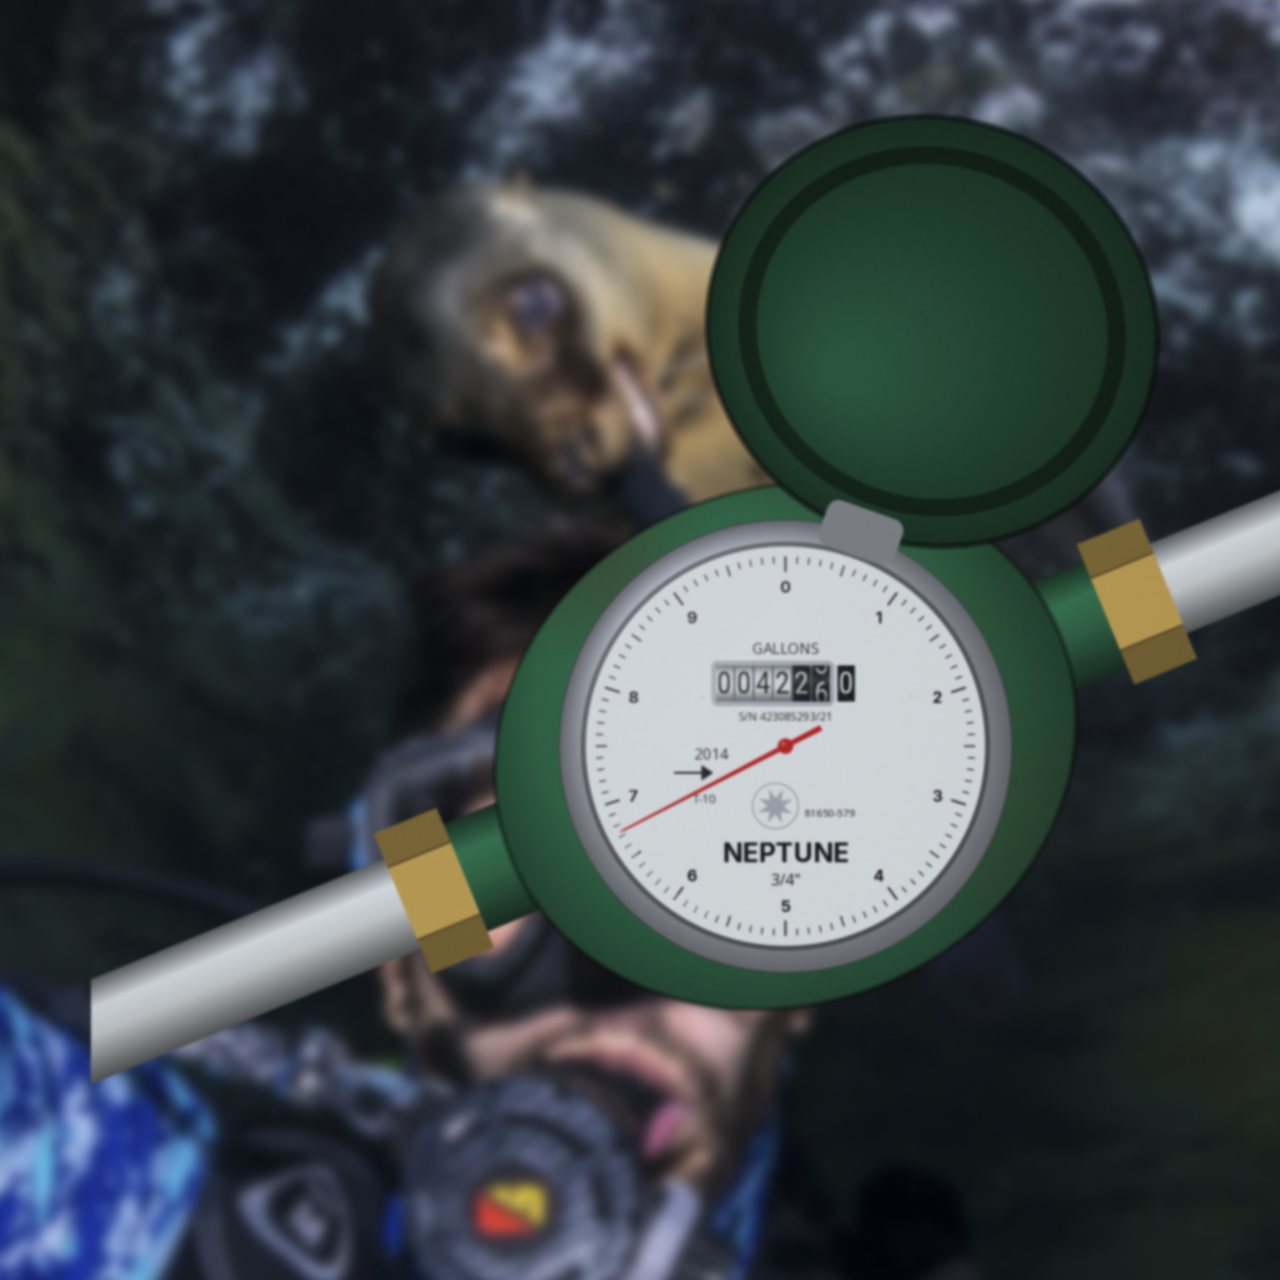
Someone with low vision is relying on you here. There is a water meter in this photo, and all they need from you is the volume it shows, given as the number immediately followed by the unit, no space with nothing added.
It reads 42256.7gal
